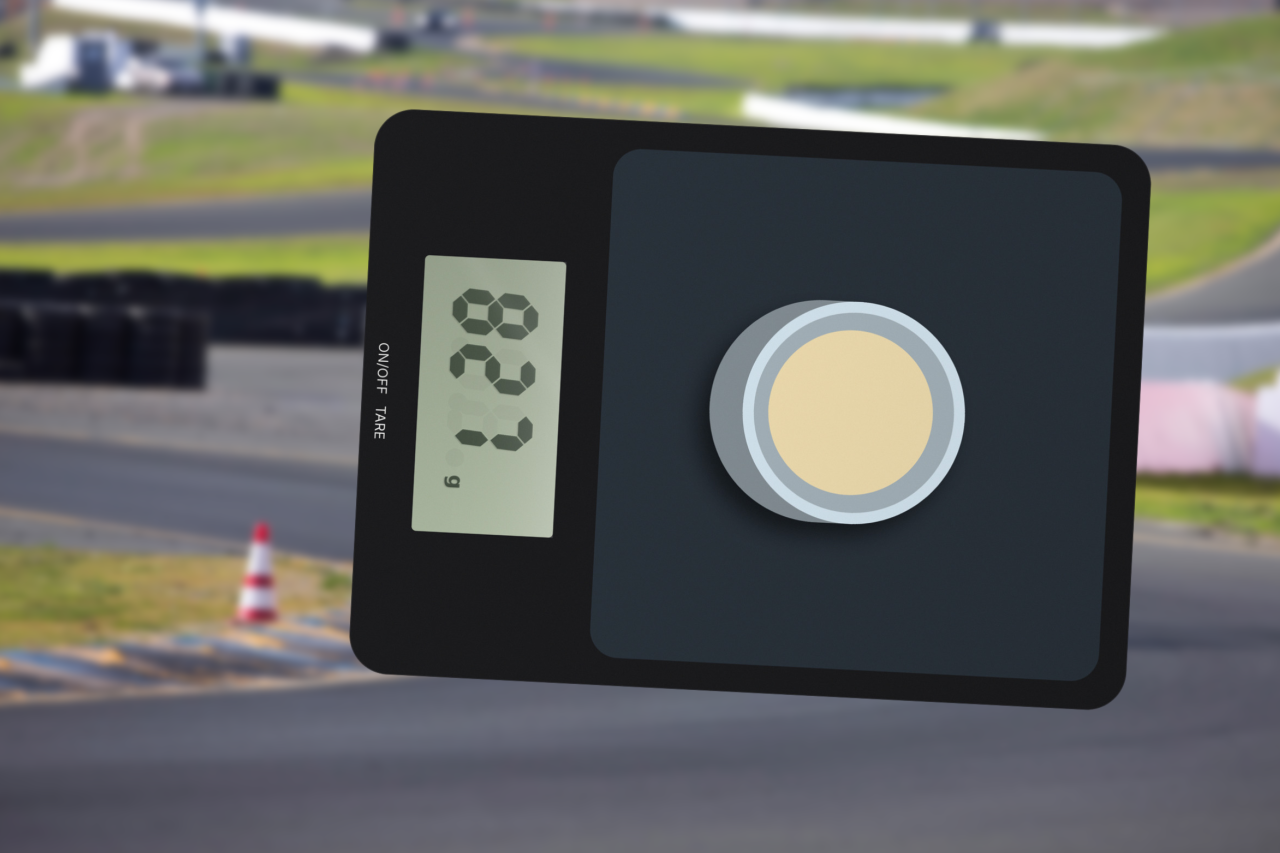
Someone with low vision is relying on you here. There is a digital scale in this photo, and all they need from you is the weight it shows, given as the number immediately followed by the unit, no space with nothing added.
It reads 827g
